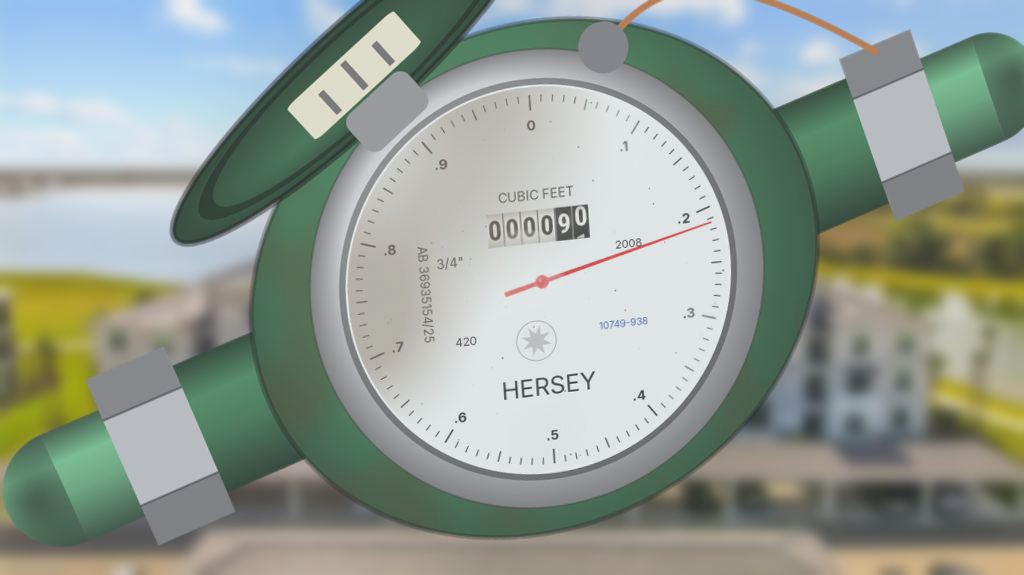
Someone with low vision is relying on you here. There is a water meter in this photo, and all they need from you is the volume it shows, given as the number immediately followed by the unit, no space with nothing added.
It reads 90.21ft³
